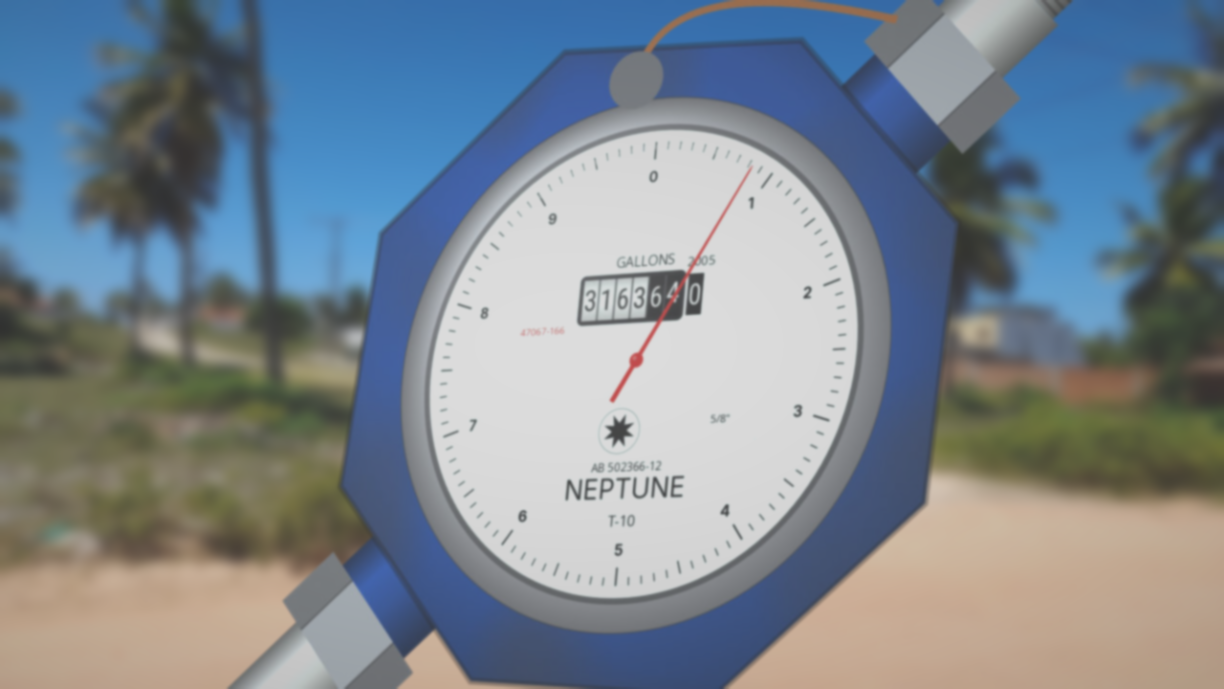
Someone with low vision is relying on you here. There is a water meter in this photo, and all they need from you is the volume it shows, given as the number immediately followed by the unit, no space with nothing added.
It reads 3163640.8gal
